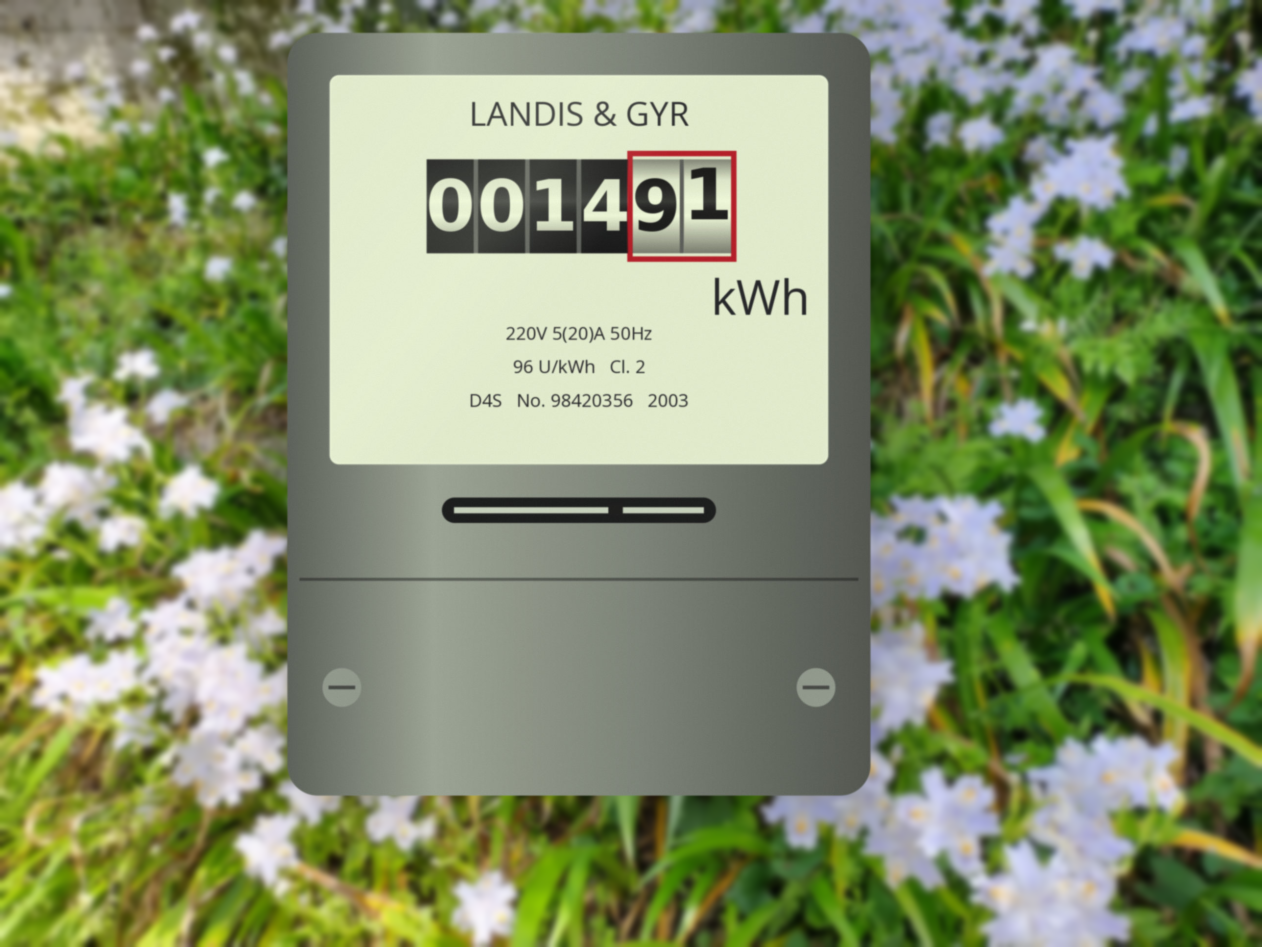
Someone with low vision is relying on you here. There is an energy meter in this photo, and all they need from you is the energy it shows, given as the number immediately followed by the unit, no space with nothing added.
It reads 14.91kWh
